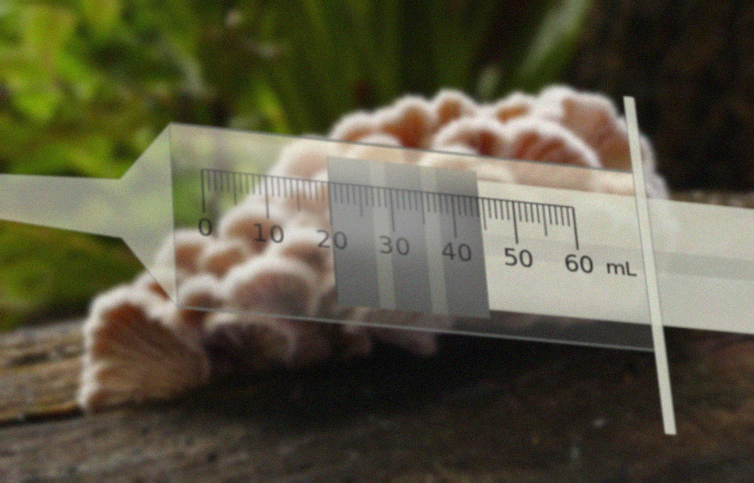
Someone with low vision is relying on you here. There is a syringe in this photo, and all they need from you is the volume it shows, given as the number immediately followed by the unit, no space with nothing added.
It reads 20mL
